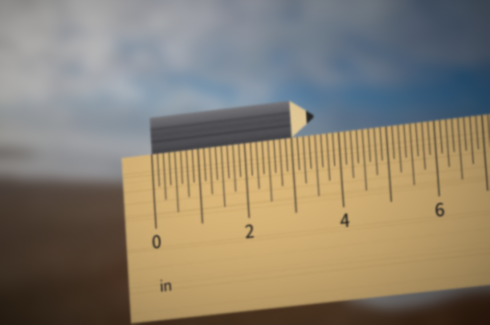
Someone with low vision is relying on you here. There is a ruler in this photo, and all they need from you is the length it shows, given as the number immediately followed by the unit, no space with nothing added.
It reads 3.5in
